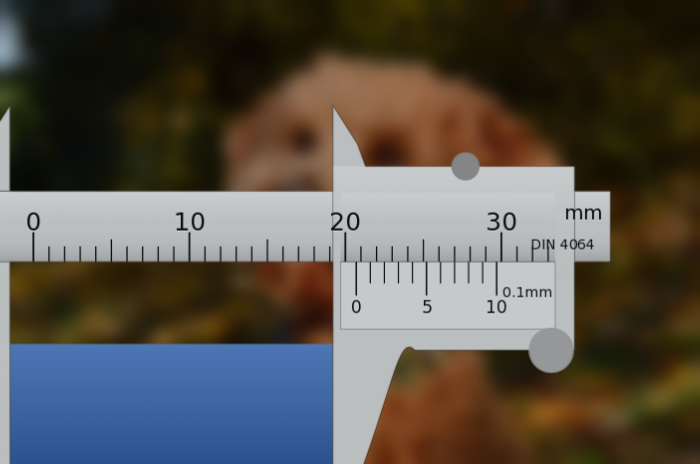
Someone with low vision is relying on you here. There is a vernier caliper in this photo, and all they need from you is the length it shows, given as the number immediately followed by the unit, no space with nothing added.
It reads 20.7mm
